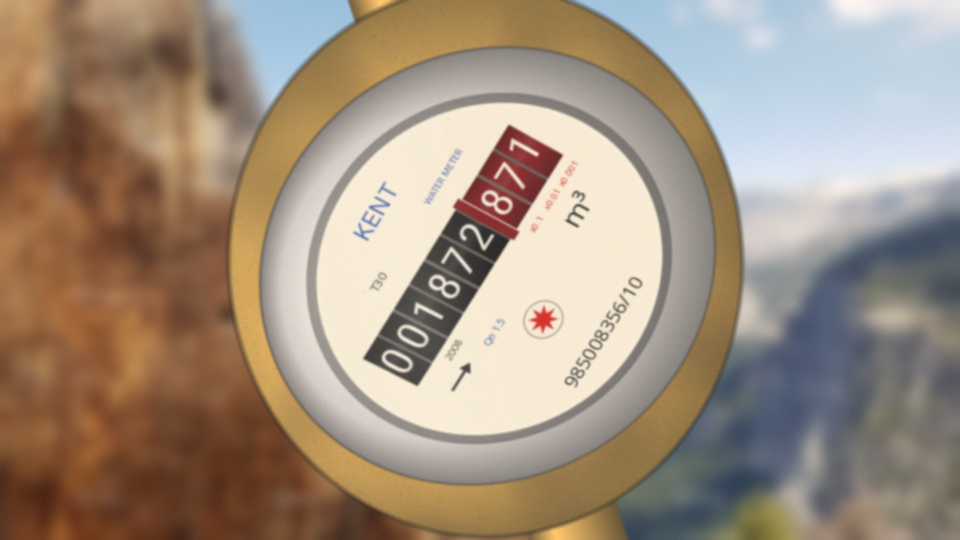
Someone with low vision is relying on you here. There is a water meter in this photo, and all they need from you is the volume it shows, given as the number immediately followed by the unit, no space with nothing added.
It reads 1872.871m³
